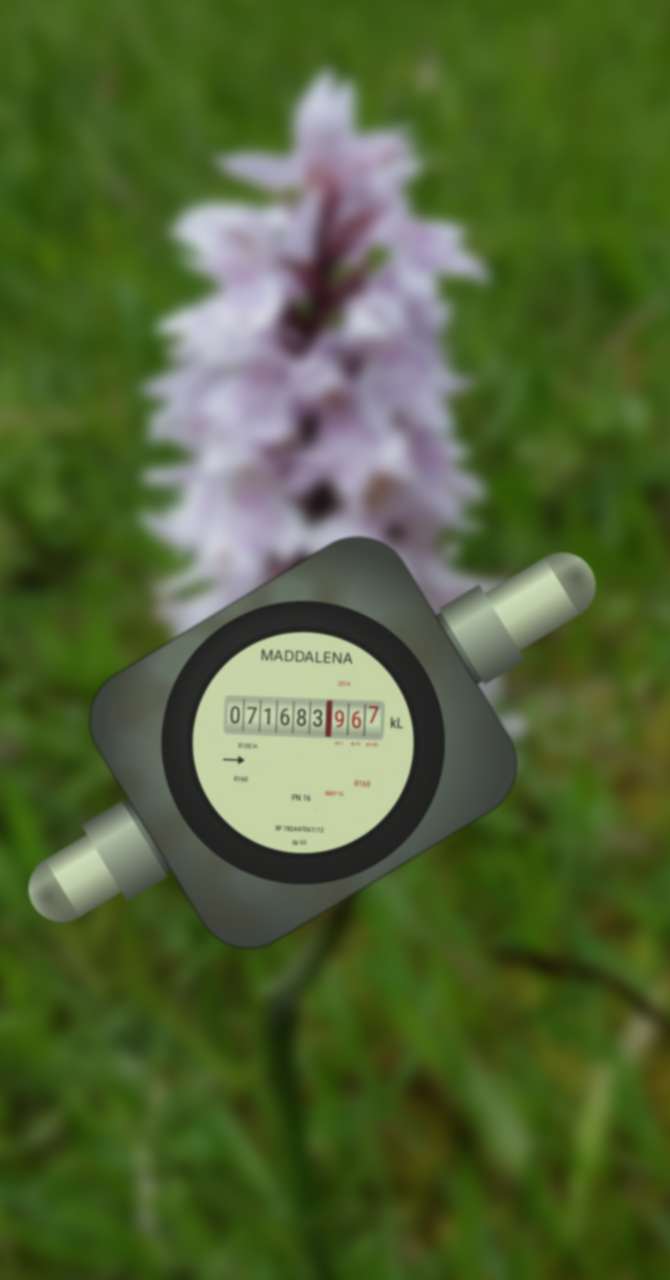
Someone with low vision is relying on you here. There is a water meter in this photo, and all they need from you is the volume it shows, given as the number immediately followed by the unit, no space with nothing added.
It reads 71683.967kL
